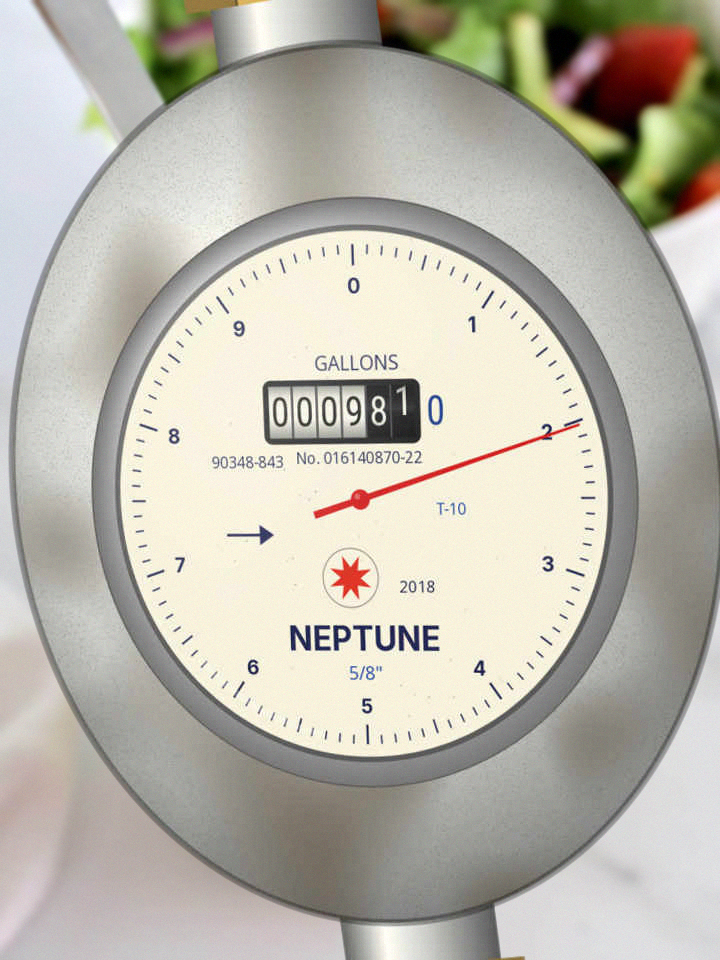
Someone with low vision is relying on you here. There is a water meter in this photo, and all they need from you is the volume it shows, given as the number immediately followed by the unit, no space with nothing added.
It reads 9812.0gal
